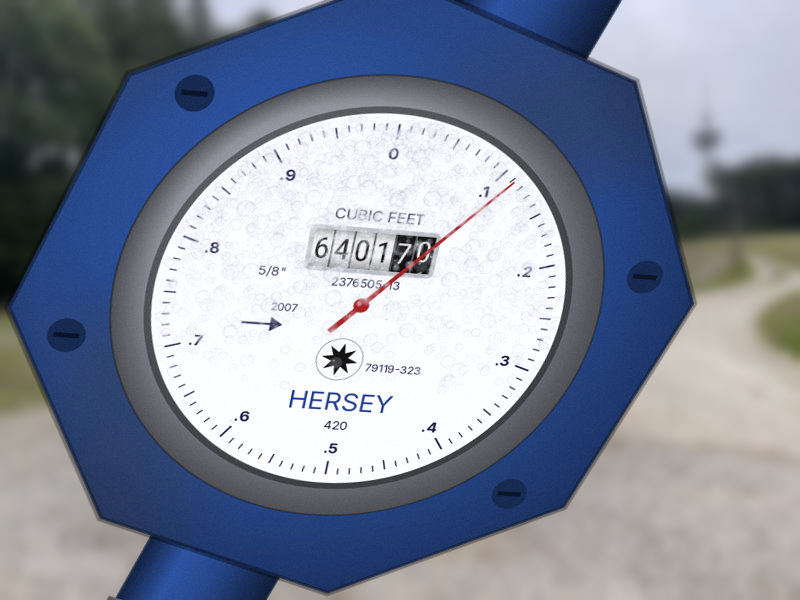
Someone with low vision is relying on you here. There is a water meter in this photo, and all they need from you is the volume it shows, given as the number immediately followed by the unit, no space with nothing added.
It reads 640170.11ft³
